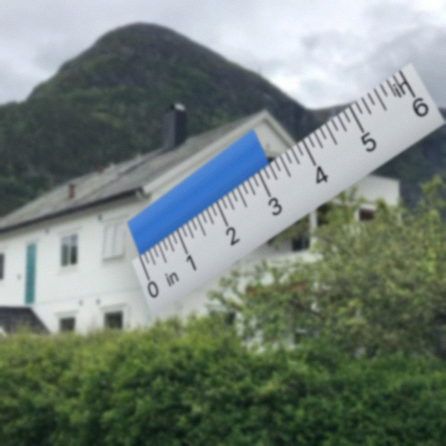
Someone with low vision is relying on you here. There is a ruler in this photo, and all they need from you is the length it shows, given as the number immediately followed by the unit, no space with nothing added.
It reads 3.25in
